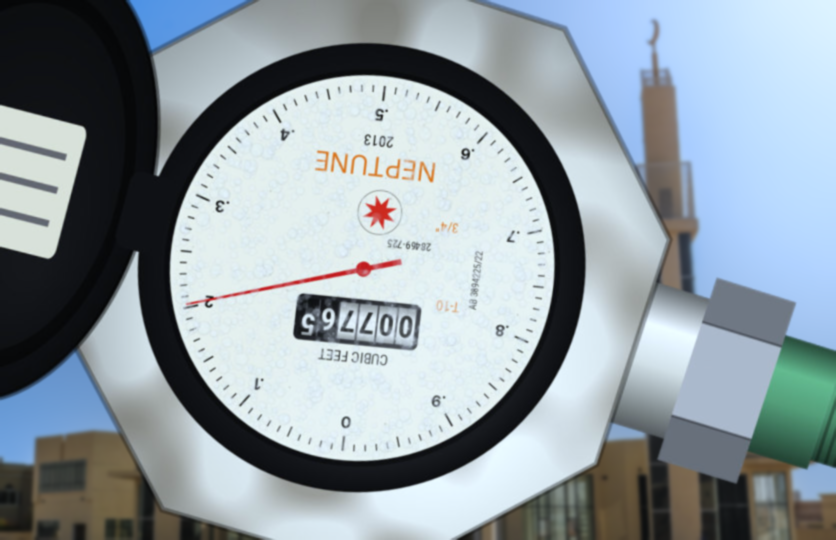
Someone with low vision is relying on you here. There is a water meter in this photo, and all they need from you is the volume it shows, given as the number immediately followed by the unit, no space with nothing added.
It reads 7765.20ft³
